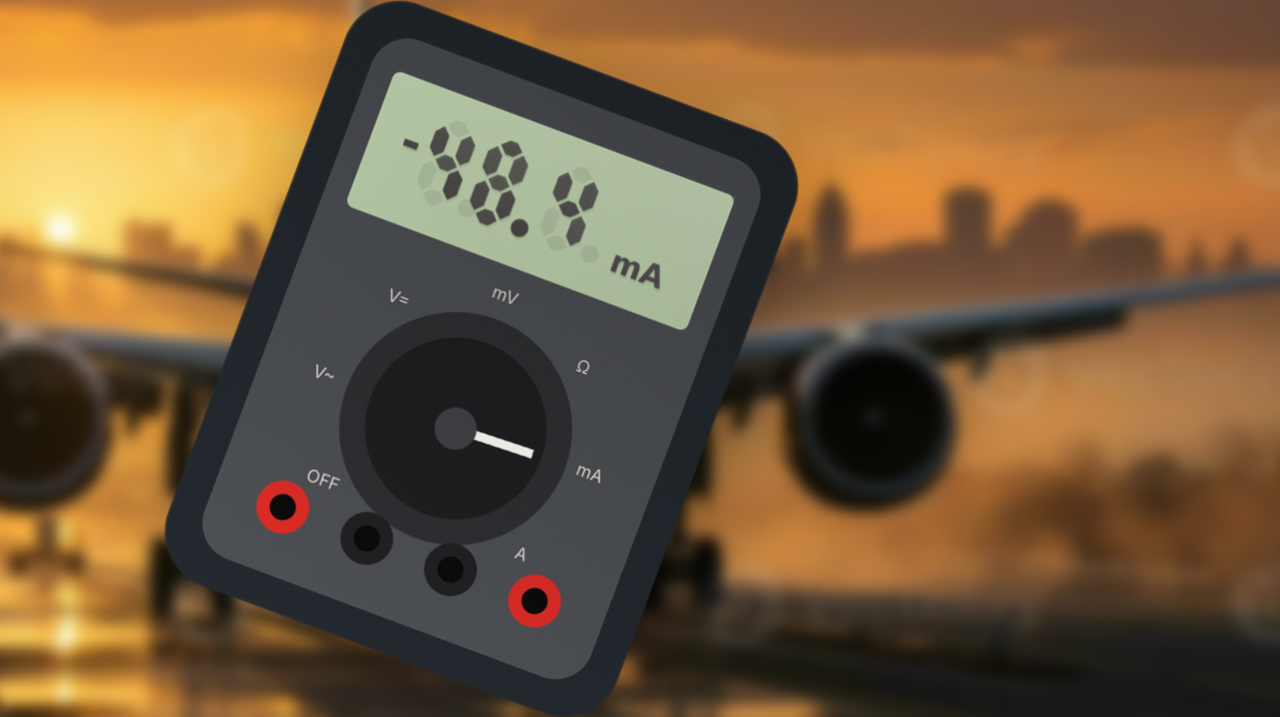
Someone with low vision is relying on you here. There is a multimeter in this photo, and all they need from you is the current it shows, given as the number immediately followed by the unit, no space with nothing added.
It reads -48.4mA
